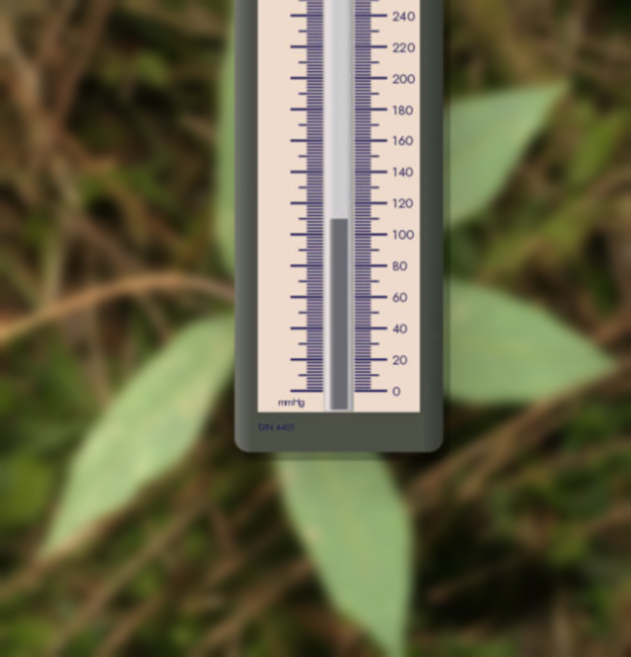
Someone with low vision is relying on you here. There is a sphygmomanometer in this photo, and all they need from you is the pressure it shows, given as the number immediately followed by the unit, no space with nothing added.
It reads 110mmHg
